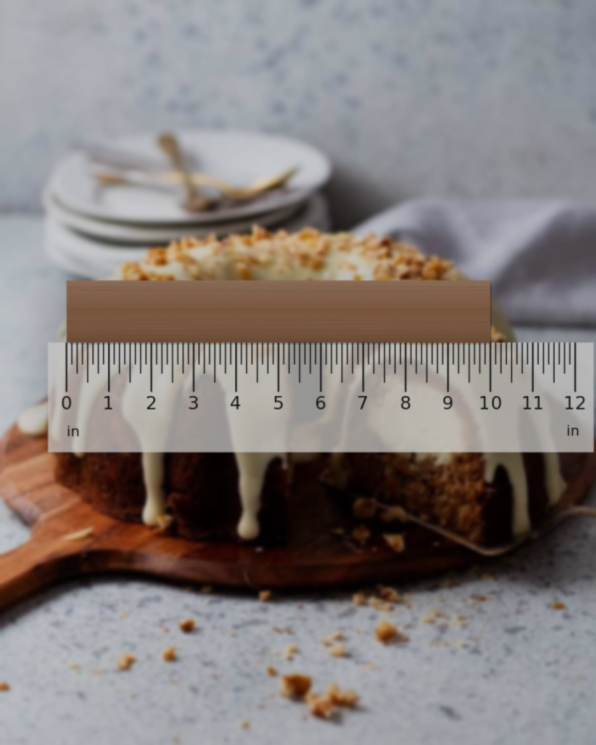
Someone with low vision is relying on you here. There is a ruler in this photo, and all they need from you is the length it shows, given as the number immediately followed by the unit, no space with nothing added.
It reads 10in
